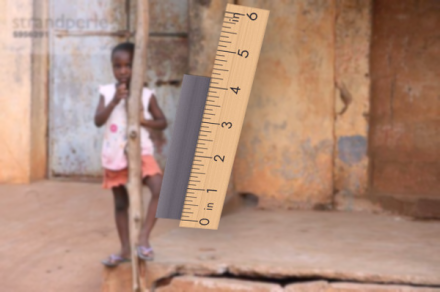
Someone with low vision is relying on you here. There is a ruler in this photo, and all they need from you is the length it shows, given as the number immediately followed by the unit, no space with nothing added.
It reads 4.25in
